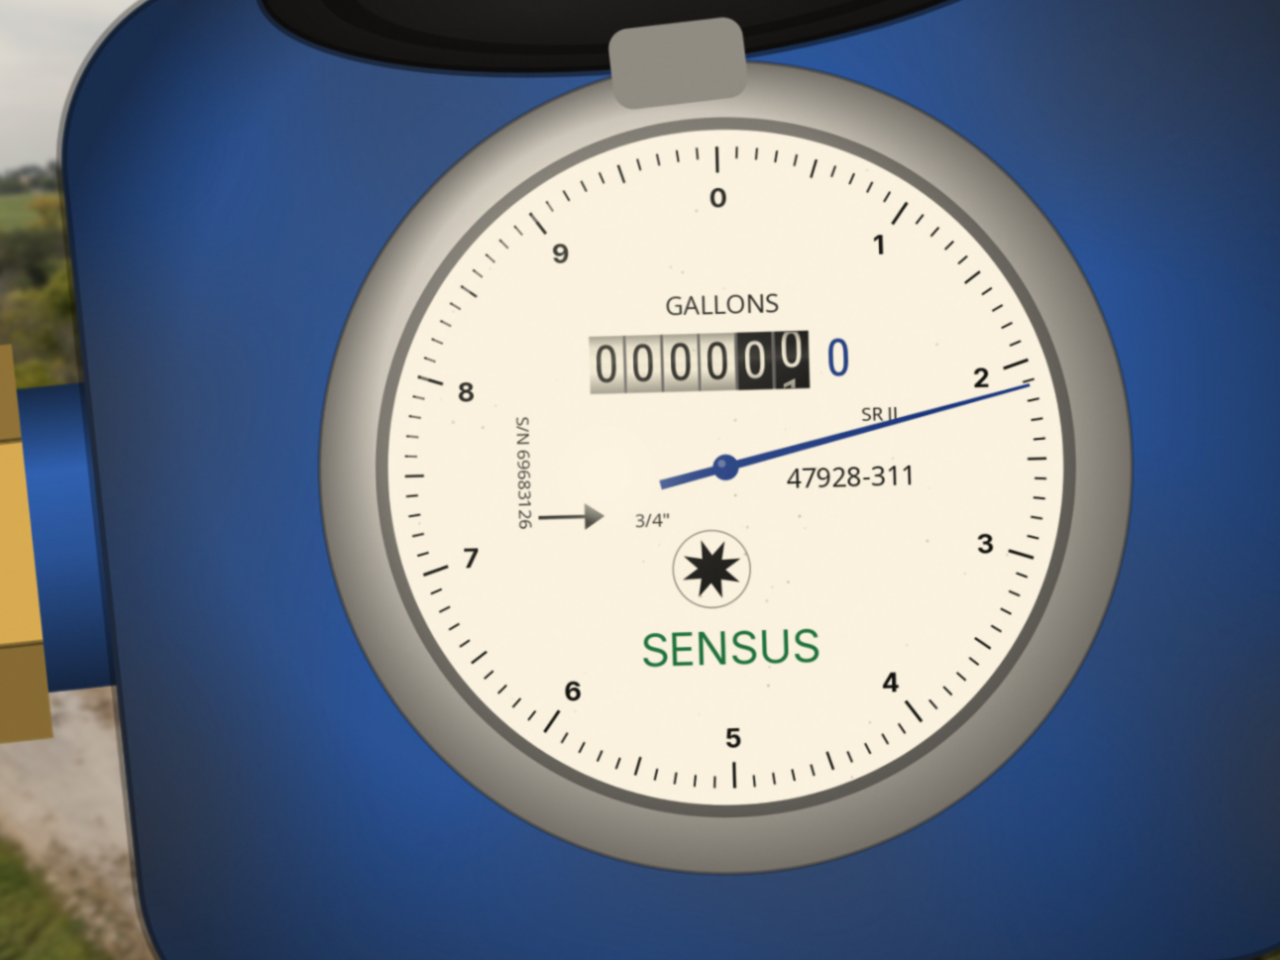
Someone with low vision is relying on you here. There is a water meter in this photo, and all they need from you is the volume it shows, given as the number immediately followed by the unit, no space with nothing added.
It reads 2.1gal
